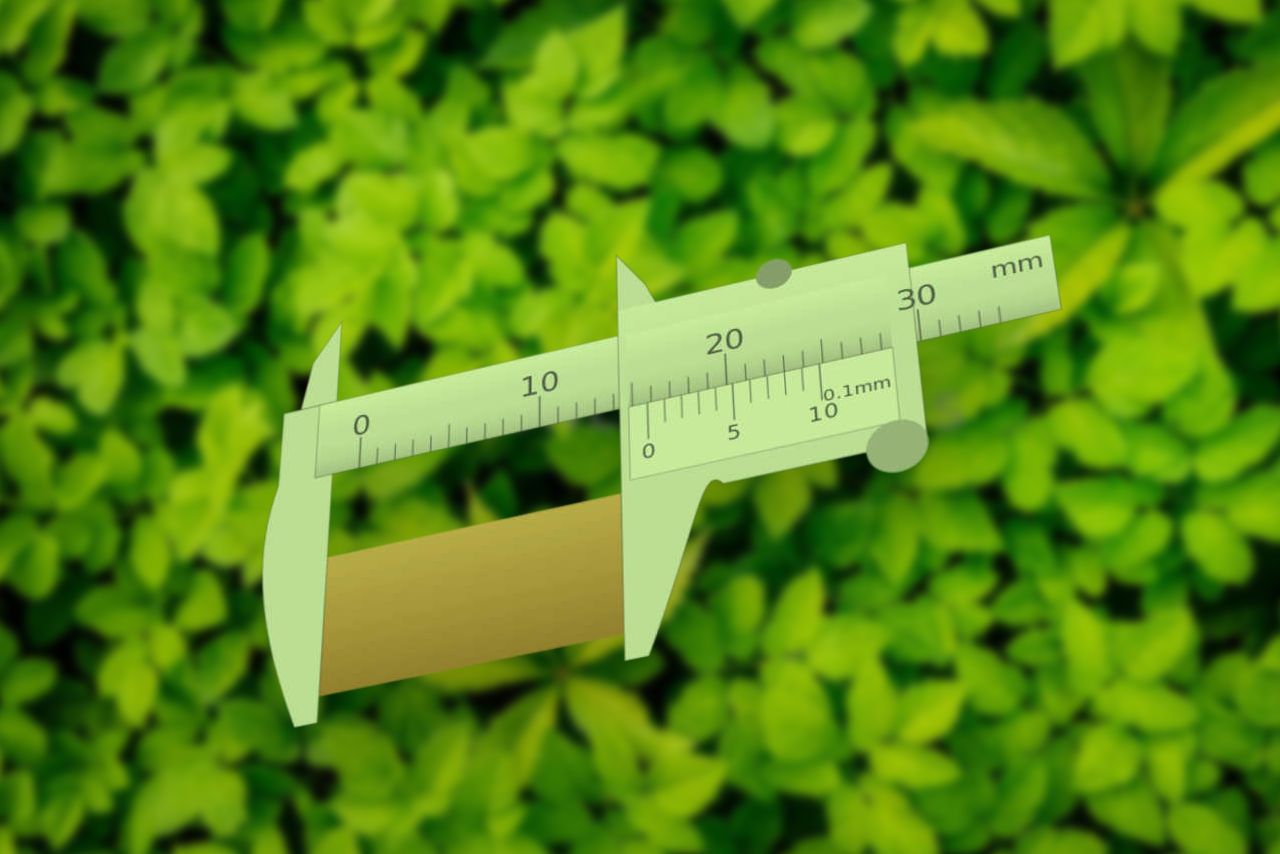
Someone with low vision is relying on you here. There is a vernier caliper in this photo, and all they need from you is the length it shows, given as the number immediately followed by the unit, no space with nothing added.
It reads 15.8mm
